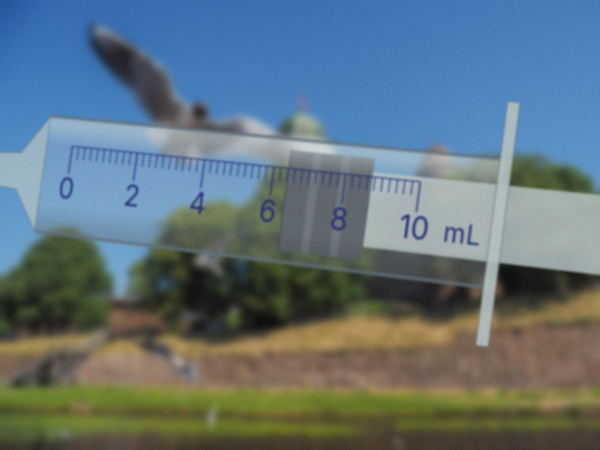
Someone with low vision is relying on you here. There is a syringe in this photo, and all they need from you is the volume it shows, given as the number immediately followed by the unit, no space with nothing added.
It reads 6.4mL
